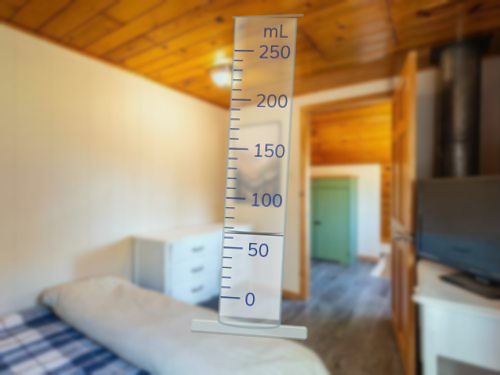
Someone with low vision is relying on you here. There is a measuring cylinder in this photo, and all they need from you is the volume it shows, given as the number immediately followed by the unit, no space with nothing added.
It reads 65mL
